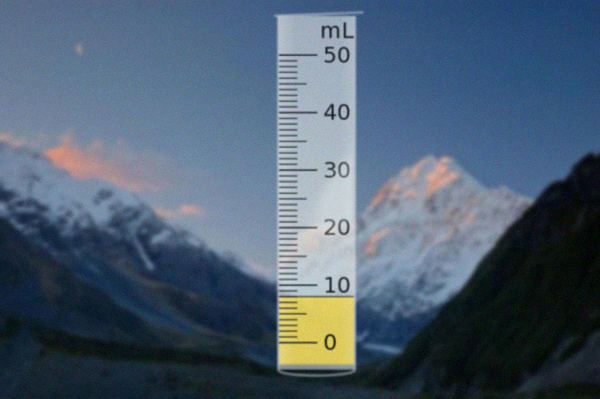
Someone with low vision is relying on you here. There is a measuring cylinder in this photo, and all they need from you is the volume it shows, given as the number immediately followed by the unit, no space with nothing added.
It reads 8mL
